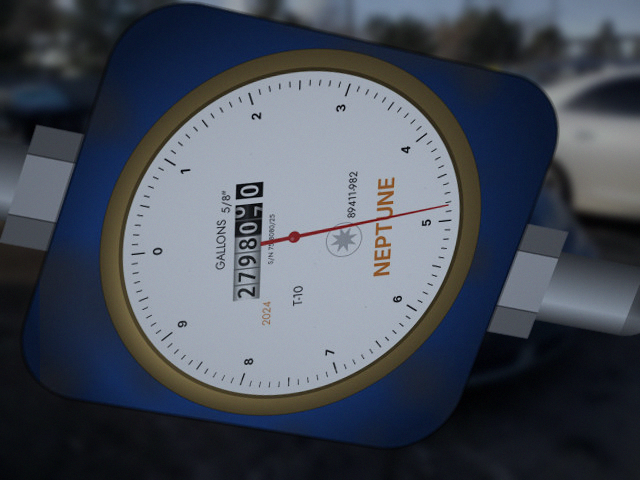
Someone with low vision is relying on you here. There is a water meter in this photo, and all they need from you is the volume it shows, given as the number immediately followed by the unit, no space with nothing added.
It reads 2798064.8gal
